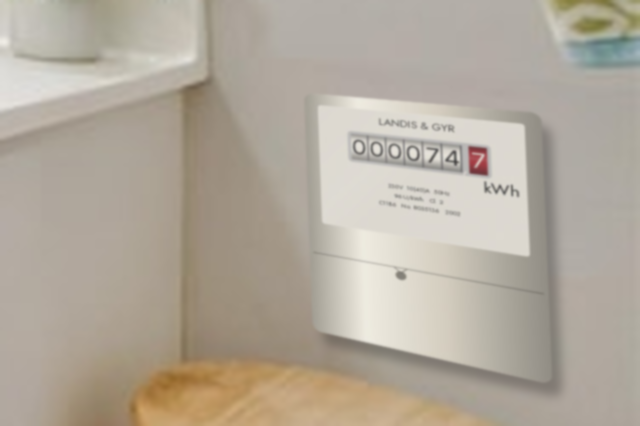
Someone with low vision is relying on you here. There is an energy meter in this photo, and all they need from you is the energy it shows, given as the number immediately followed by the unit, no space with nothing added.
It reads 74.7kWh
